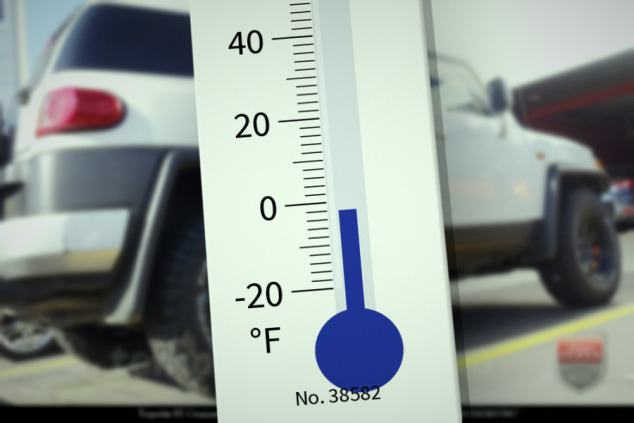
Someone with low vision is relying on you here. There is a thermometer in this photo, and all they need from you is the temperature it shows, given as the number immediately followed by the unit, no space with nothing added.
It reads -2°F
